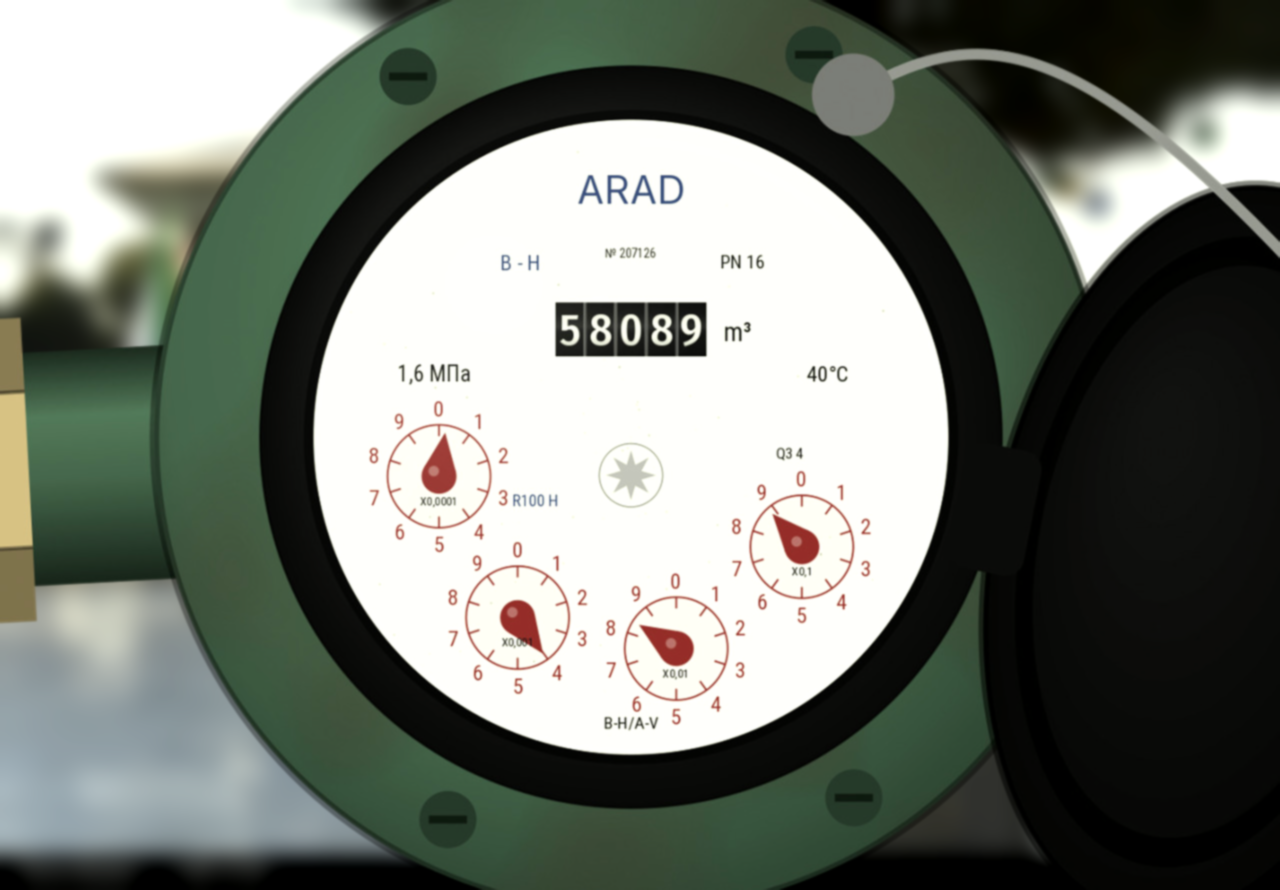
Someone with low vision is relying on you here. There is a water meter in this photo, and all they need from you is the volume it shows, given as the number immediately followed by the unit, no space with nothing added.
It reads 58089.8840m³
